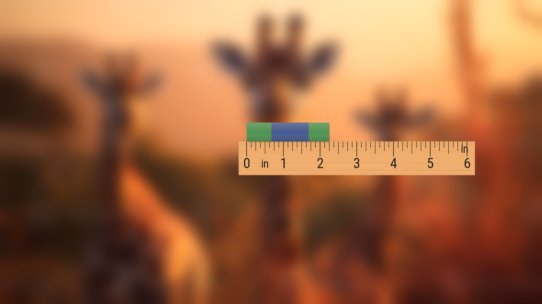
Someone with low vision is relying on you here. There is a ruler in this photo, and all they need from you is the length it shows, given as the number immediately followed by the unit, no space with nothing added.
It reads 2.25in
